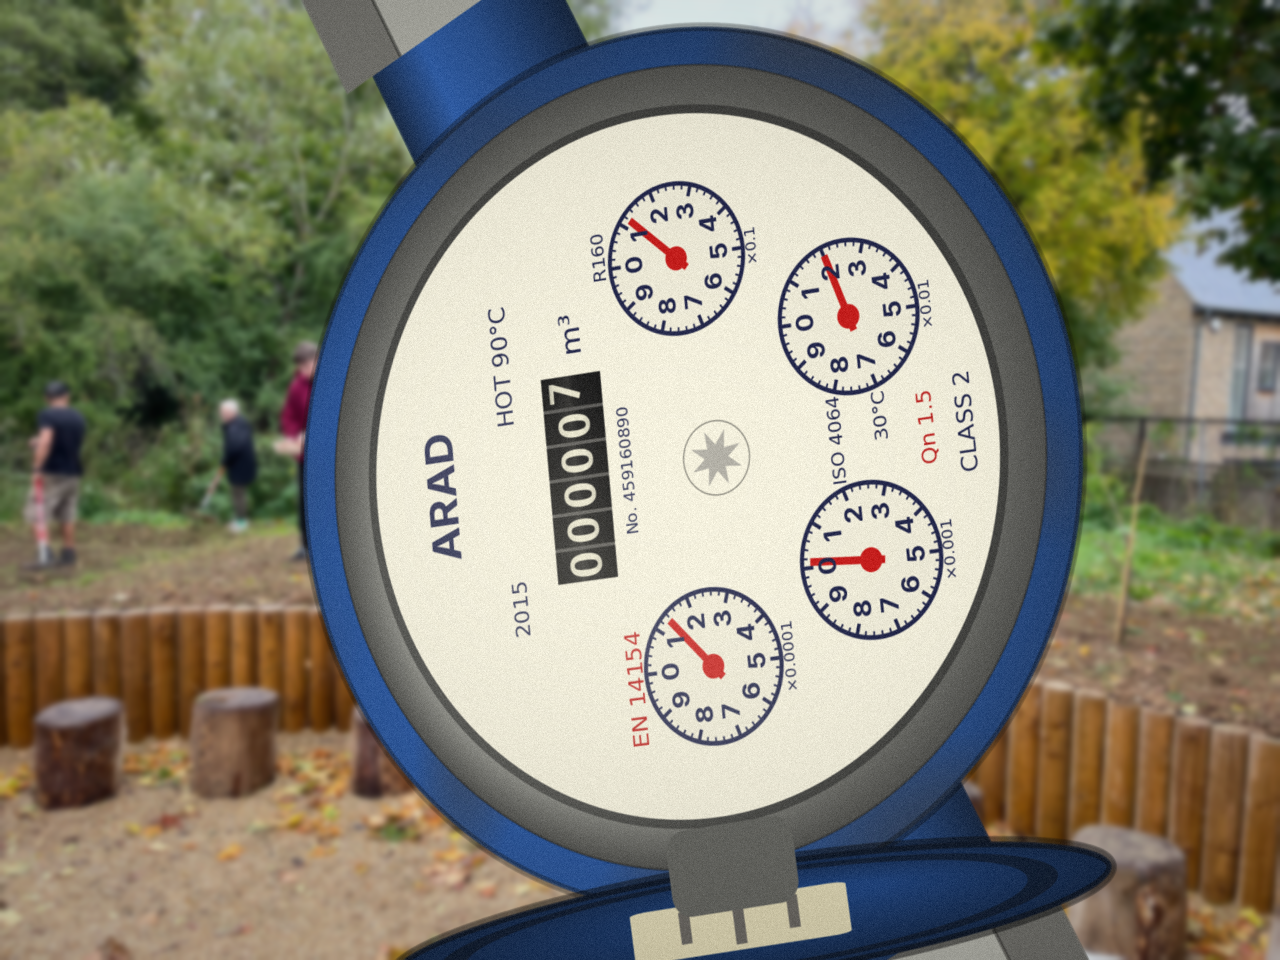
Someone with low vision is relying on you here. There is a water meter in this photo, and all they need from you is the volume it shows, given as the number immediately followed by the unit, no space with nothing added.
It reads 7.1201m³
